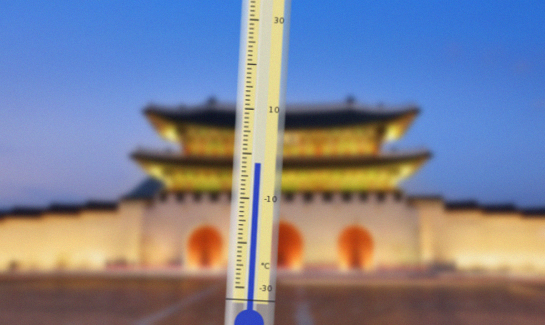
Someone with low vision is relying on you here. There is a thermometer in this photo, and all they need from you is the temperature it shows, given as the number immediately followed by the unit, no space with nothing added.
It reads -2°C
